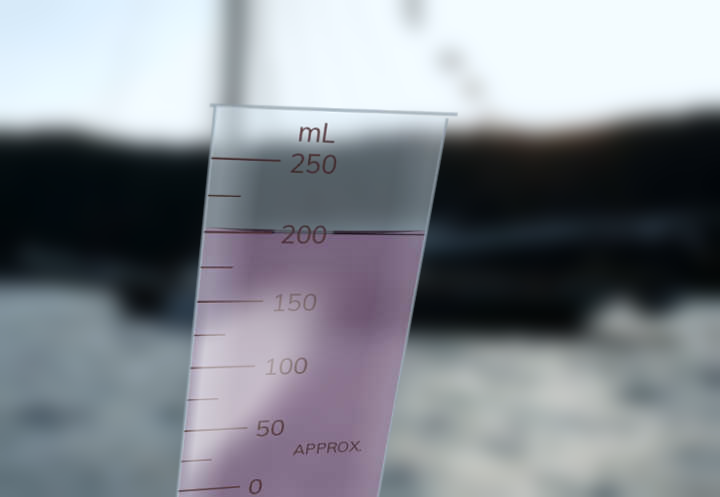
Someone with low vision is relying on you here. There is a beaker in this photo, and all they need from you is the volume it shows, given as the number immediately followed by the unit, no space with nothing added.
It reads 200mL
